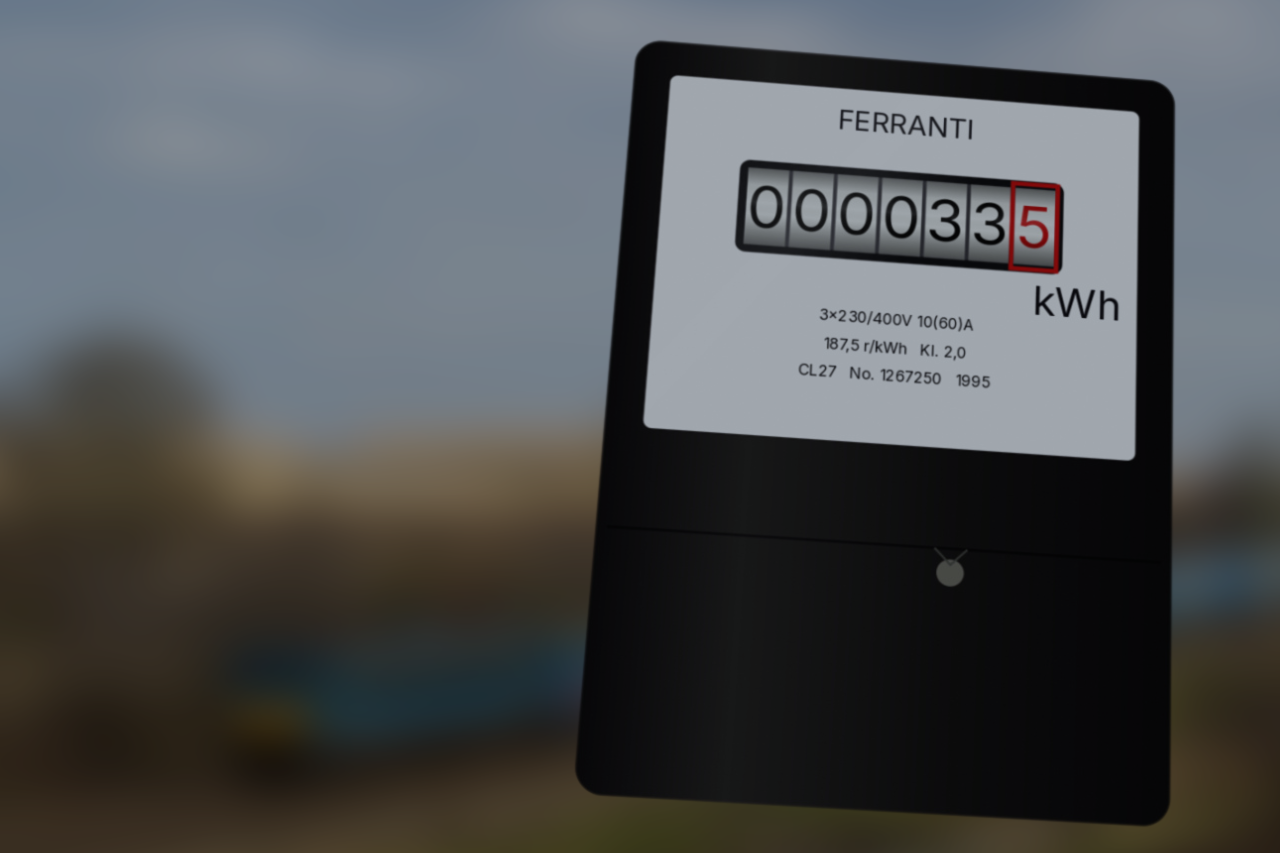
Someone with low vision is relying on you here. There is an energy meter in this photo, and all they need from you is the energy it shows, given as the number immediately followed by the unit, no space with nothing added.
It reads 33.5kWh
